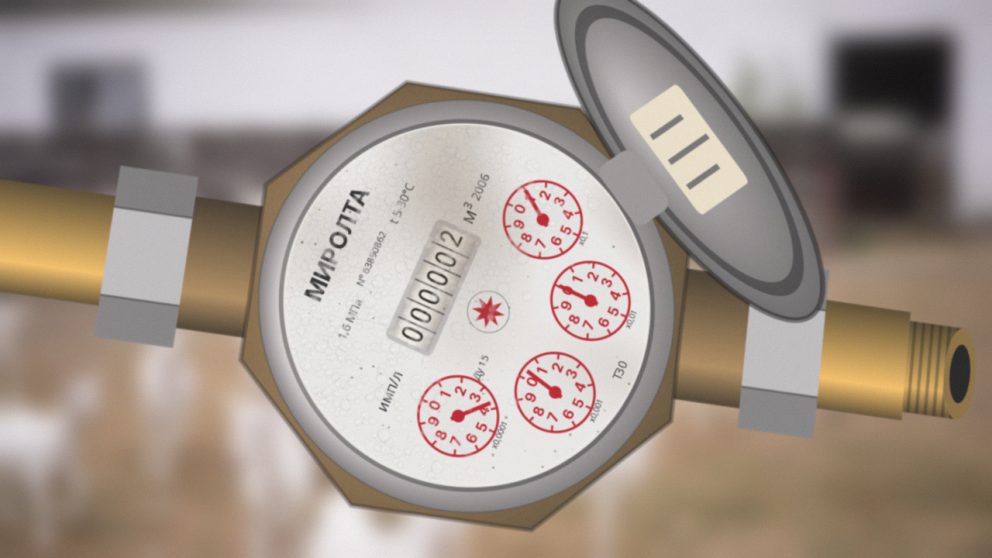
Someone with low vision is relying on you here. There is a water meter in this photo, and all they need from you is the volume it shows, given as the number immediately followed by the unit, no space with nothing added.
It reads 2.1003m³
